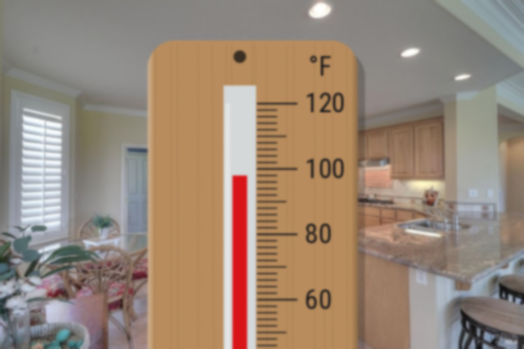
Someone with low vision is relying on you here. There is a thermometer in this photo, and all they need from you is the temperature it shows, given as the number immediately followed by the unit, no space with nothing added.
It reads 98°F
